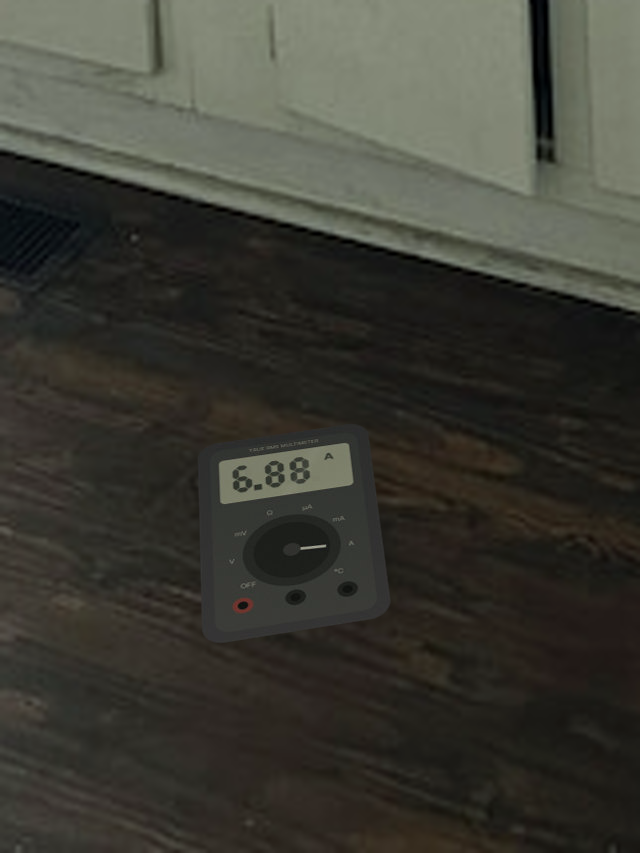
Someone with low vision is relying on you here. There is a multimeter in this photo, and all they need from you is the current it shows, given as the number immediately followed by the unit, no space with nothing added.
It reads 6.88A
